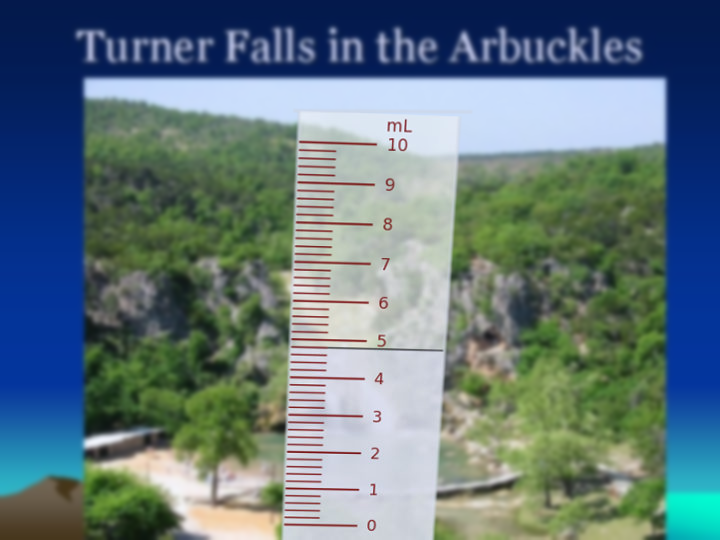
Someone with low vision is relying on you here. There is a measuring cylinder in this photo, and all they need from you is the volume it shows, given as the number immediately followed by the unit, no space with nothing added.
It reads 4.8mL
